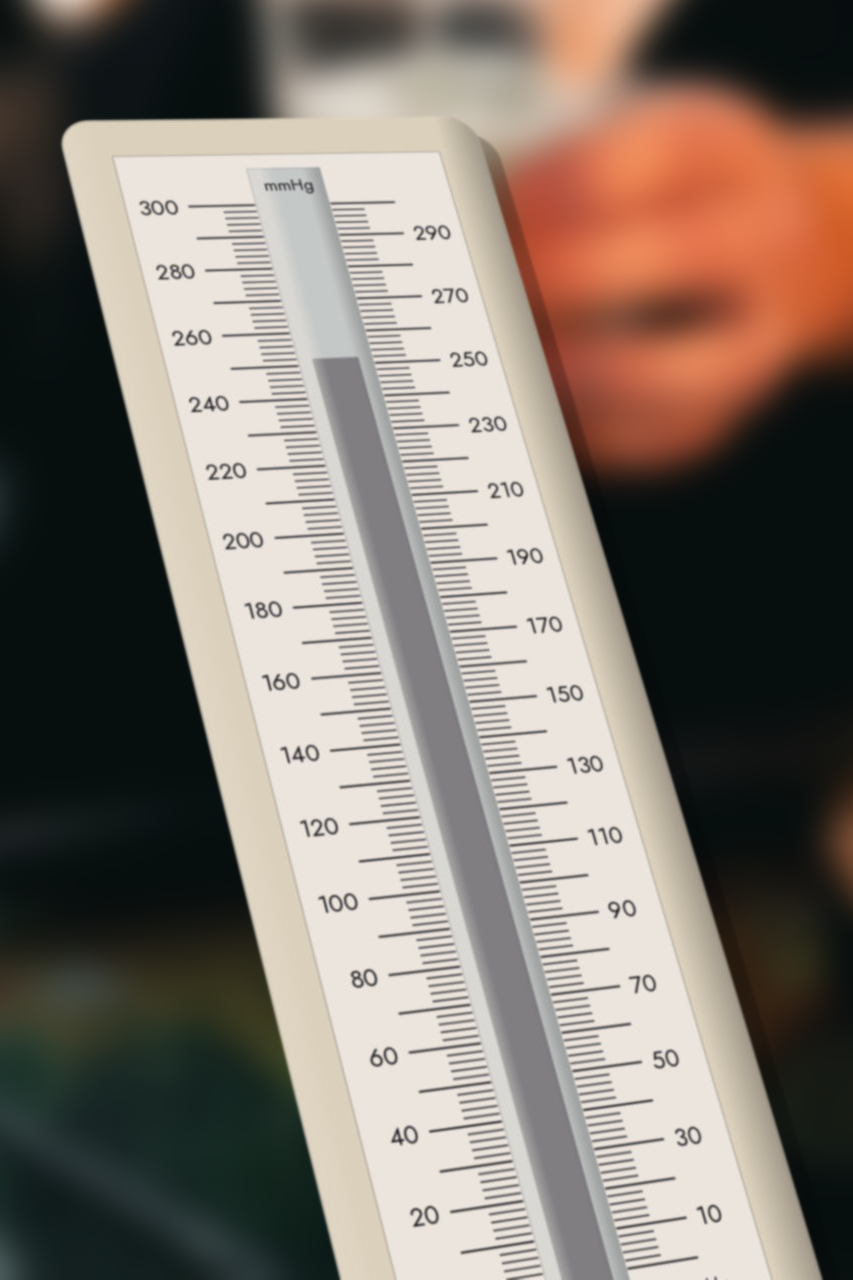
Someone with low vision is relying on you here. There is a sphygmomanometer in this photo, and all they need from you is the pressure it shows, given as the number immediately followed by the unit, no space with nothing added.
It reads 252mmHg
